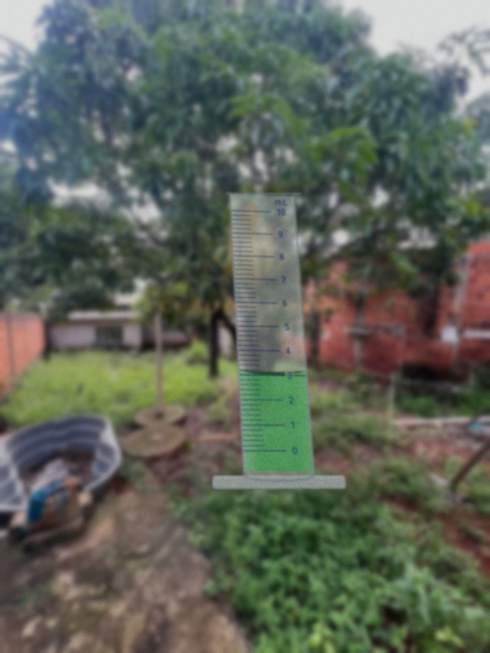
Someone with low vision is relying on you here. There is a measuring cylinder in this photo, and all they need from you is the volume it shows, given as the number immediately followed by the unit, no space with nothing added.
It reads 3mL
